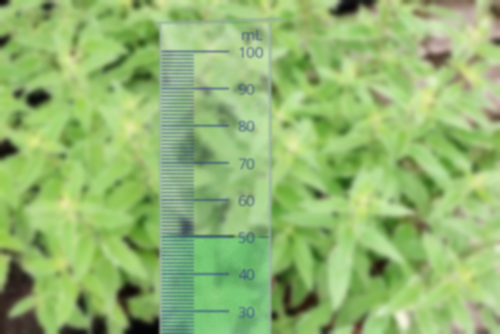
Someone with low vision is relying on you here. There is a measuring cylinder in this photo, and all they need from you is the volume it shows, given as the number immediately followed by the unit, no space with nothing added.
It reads 50mL
